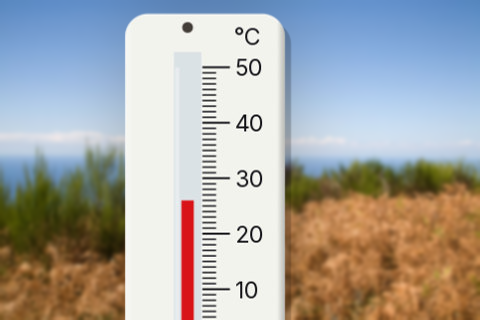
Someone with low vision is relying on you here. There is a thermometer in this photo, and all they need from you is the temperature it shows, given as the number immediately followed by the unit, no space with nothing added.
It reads 26°C
